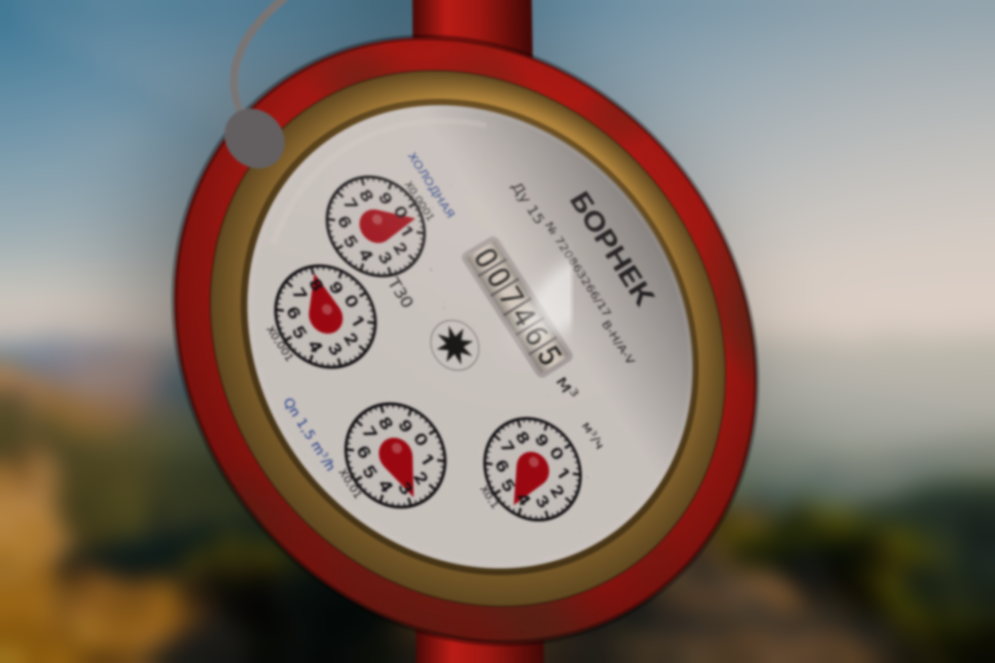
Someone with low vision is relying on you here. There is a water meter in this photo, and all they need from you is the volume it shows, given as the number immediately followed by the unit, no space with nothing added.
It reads 7465.4280m³
